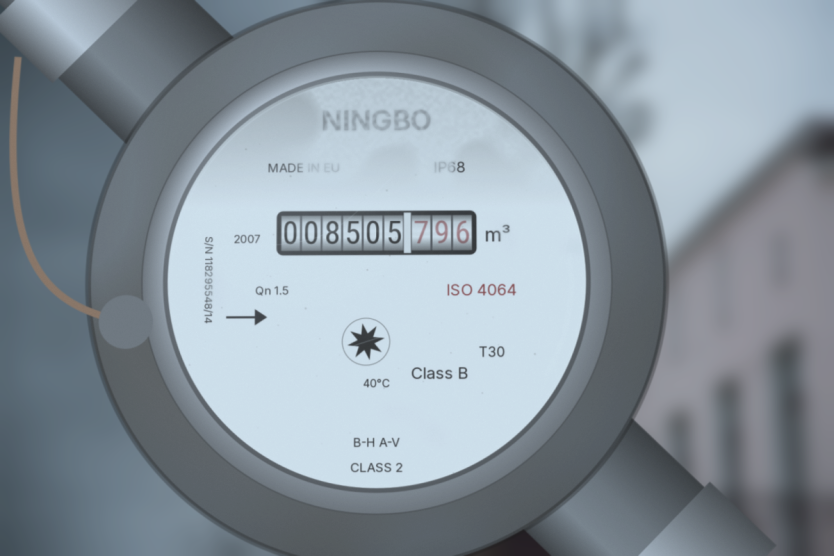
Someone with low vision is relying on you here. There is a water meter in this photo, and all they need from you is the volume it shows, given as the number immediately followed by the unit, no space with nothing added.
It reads 8505.796m³
